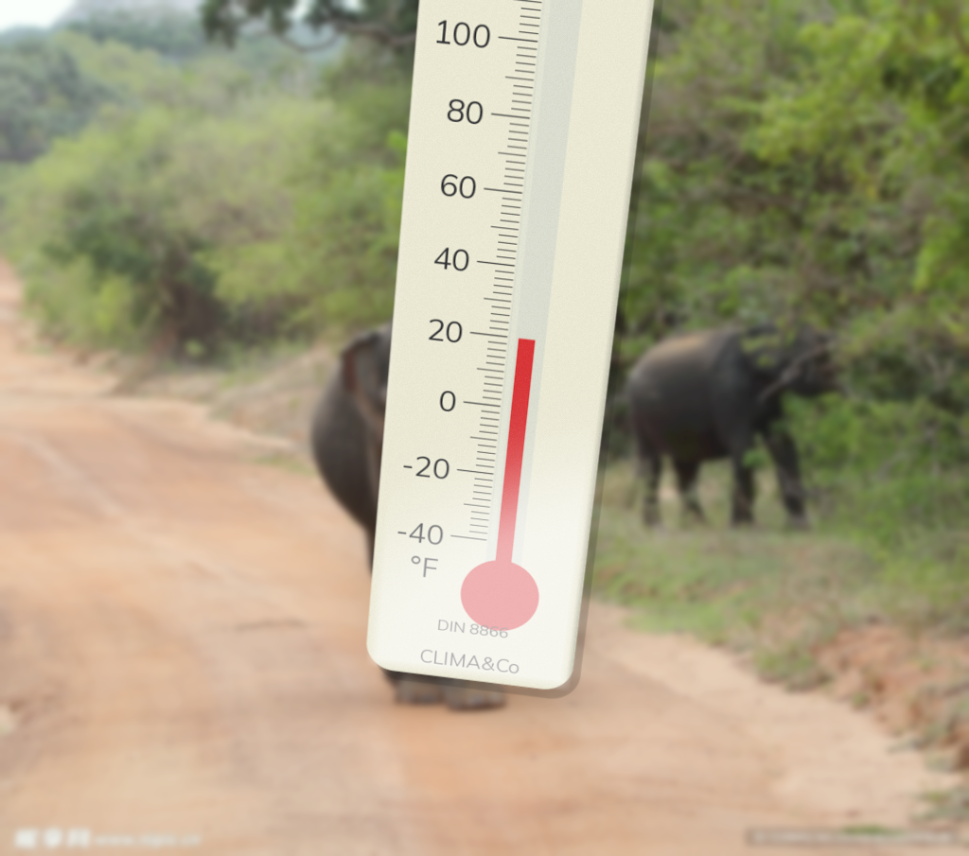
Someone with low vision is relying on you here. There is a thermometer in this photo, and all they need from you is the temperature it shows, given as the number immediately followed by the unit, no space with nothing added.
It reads 20°F
